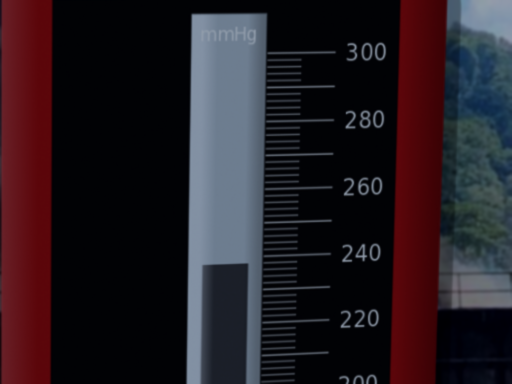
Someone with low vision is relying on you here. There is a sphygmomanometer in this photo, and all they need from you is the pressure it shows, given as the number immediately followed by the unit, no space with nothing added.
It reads 238mmHg
